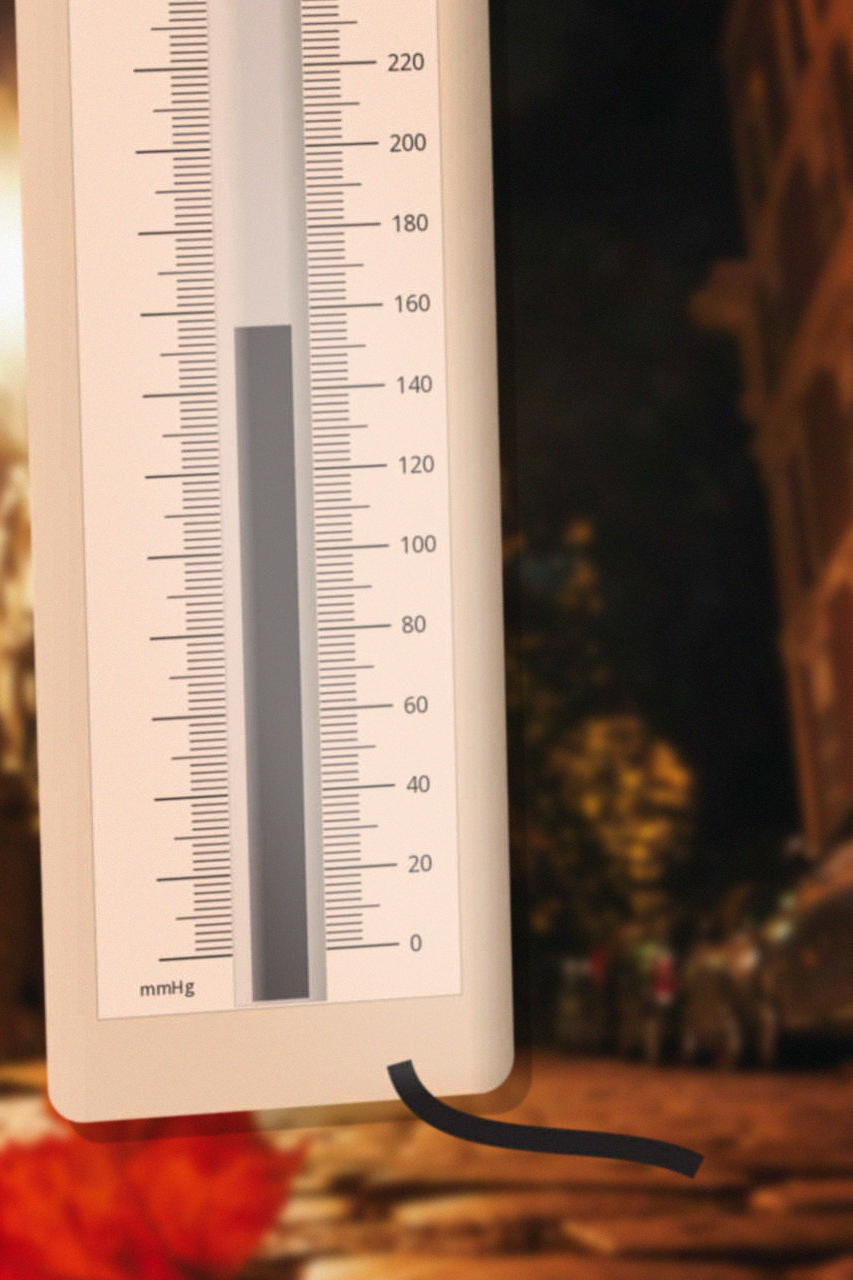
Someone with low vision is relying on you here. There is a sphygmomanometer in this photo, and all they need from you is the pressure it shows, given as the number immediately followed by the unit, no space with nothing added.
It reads 156mmHg
